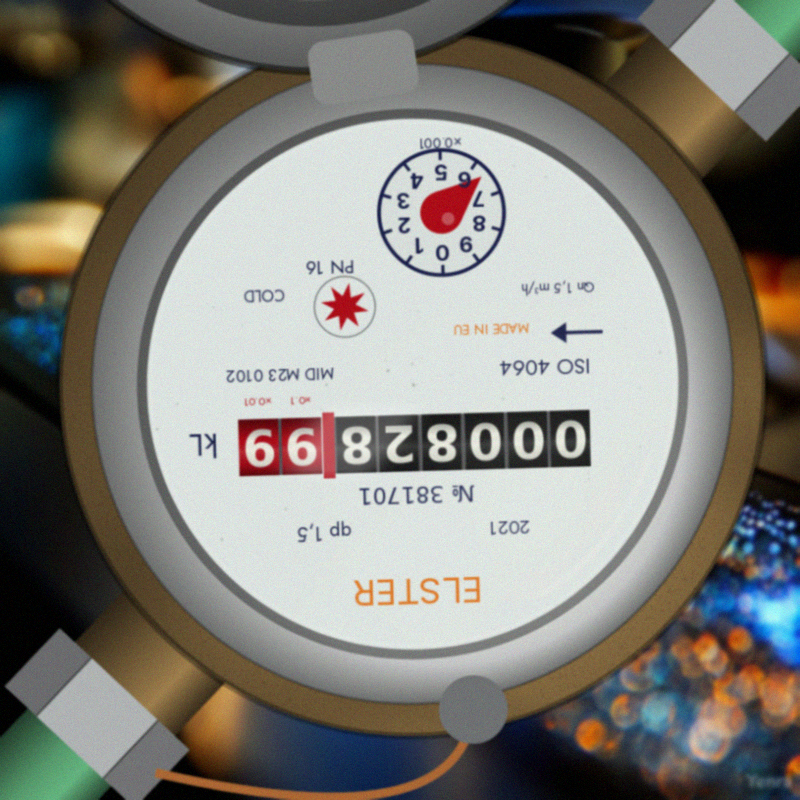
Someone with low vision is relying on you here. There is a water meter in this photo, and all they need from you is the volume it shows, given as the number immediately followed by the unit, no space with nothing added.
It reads 828.996kL
